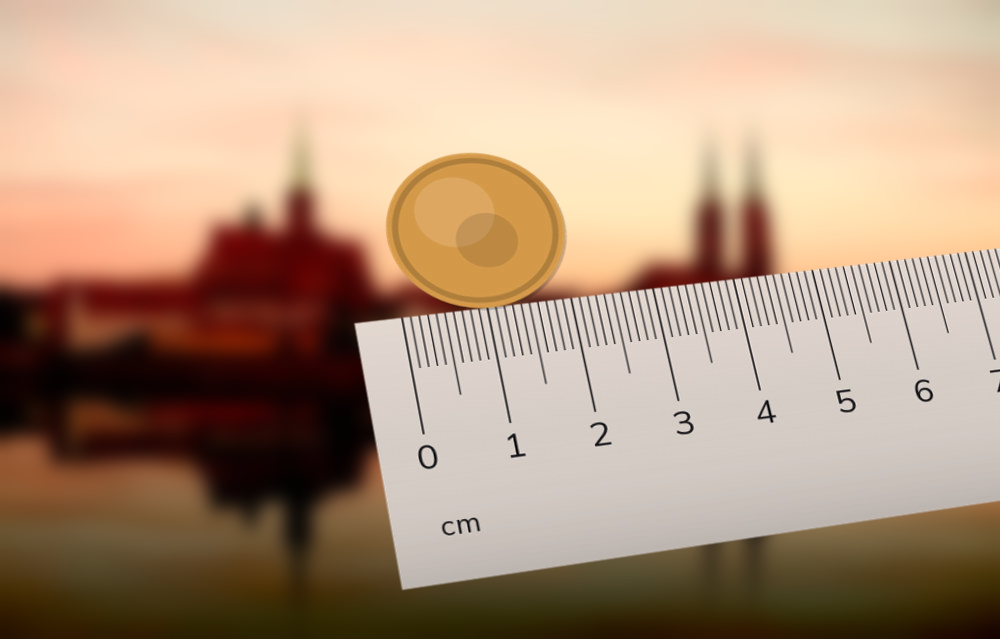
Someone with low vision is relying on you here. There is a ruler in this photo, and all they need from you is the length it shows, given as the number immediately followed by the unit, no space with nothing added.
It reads 2.1cm
